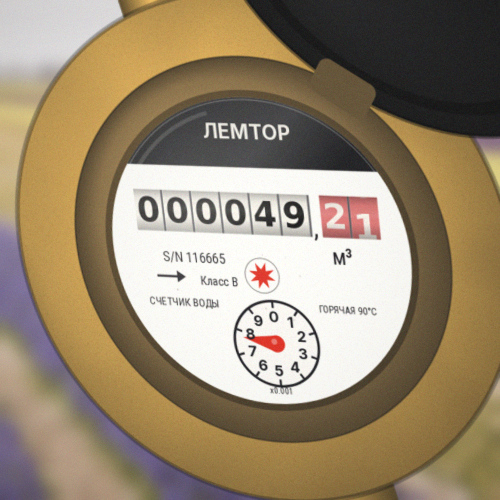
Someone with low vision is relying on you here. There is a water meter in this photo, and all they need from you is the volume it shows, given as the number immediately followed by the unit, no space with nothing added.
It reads 49.207m³
